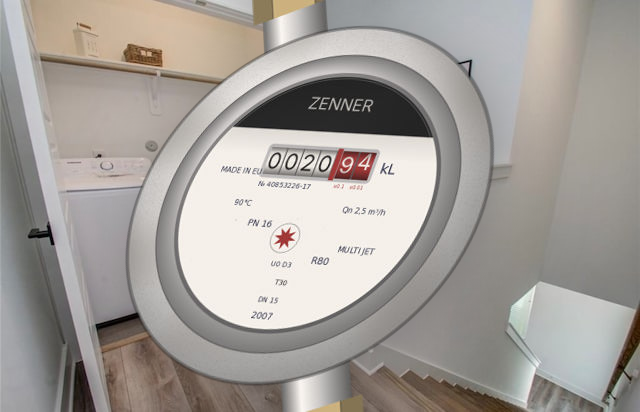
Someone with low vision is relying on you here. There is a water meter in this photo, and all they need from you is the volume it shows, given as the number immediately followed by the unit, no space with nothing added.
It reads 20.94kL
